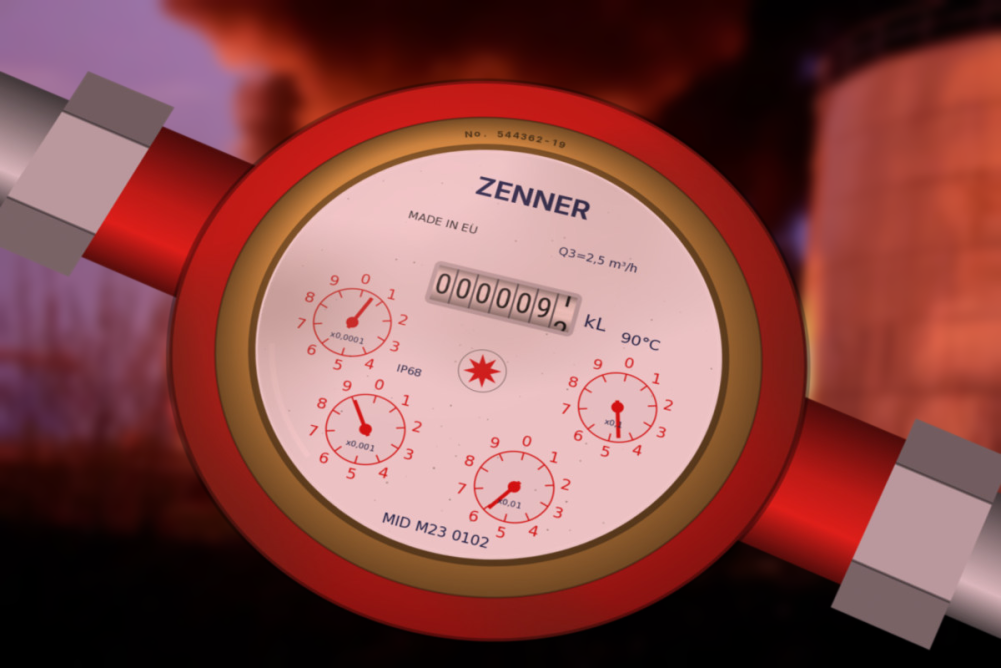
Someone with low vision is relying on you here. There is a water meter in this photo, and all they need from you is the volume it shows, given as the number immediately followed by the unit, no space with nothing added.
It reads 91.4590kL
